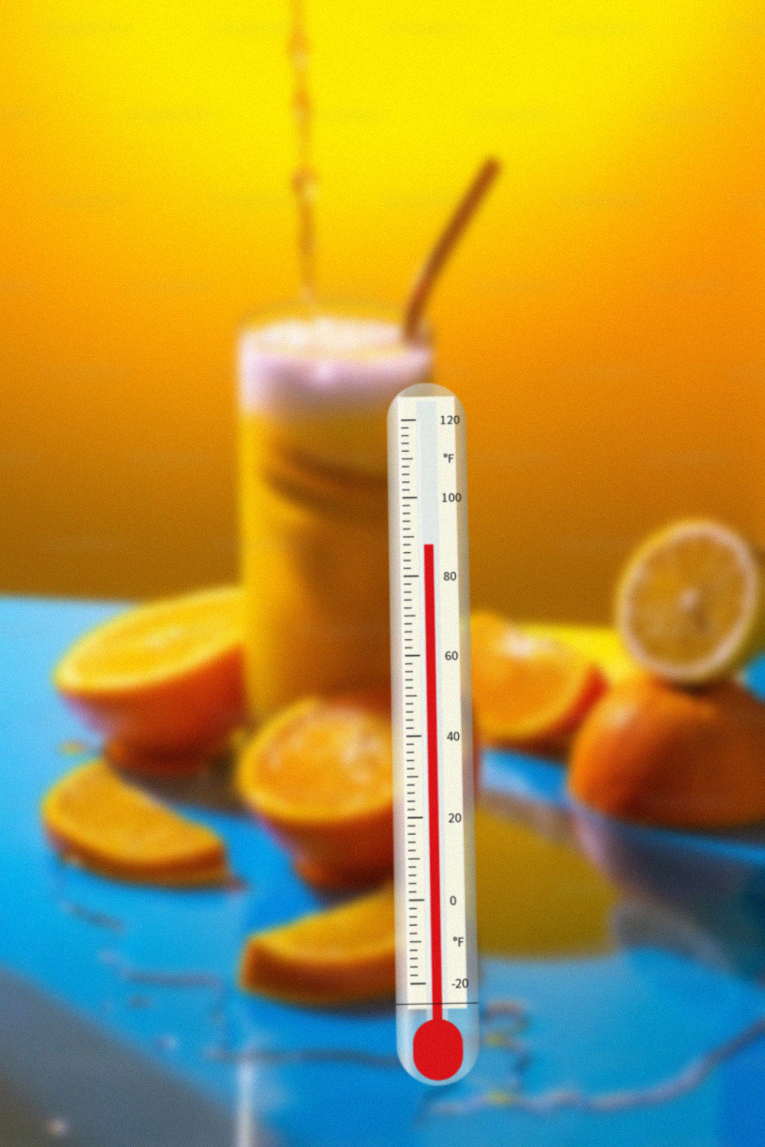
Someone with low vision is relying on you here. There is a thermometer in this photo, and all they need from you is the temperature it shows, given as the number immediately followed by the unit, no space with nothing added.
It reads 88°F
